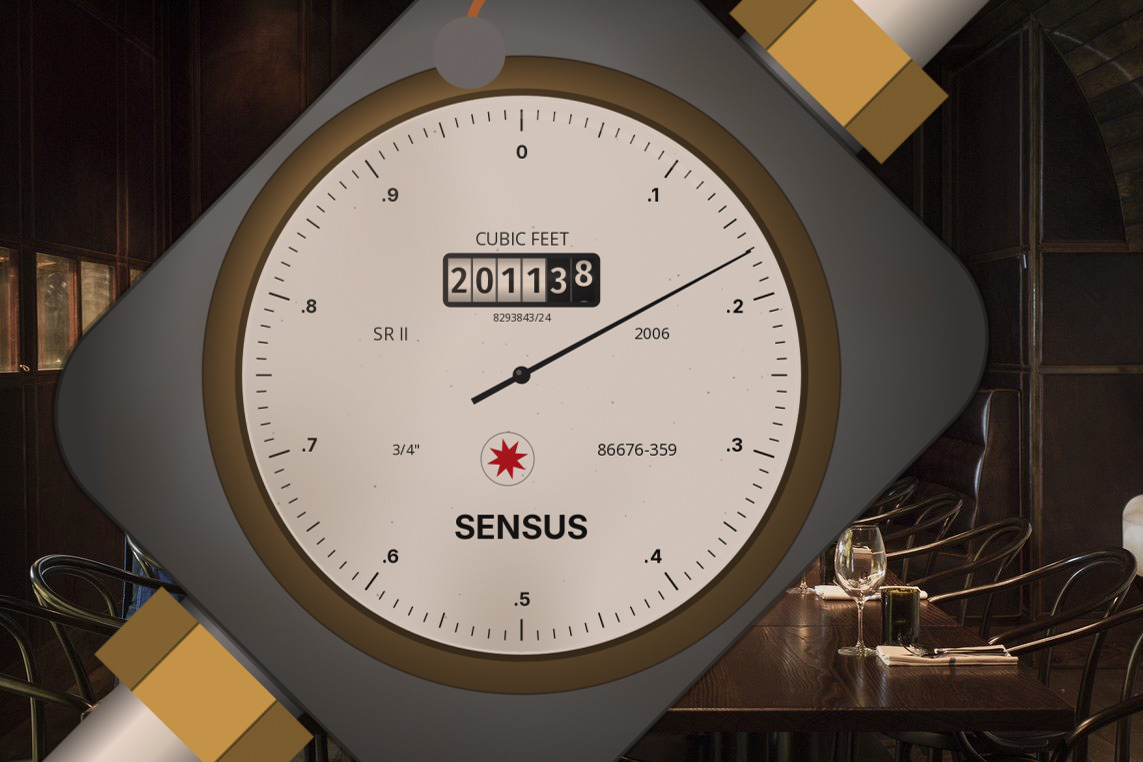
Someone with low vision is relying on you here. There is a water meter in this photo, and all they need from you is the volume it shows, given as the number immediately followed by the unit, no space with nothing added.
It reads 201138.17ft³
